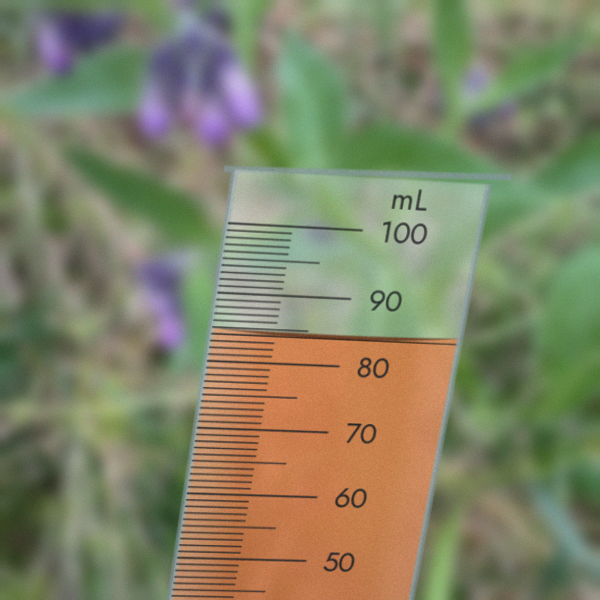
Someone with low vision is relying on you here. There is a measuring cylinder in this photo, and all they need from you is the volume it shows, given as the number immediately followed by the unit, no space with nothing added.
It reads 84mL
